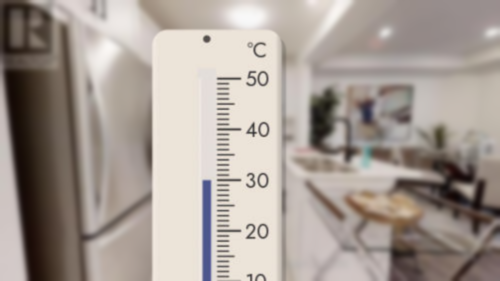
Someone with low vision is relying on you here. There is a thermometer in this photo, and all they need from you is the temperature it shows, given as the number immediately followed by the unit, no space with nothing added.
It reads 30°C
